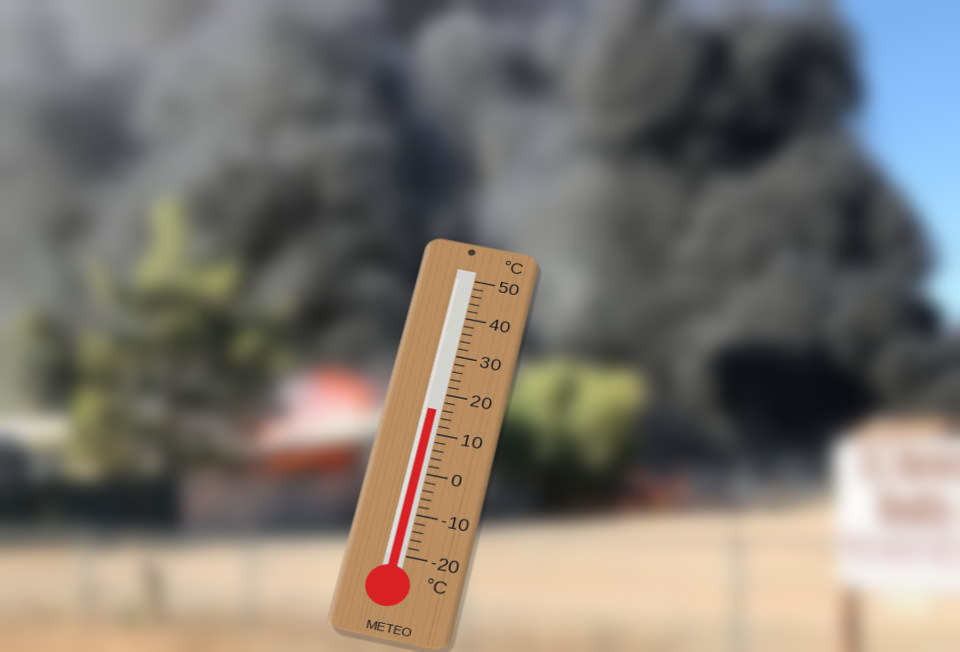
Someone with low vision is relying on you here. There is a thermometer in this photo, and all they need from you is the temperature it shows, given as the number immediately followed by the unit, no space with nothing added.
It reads 16°C
